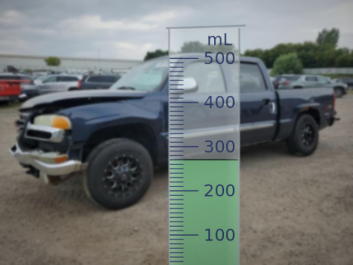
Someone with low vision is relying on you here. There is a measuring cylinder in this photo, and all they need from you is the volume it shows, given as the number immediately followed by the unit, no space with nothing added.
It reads 270mL
